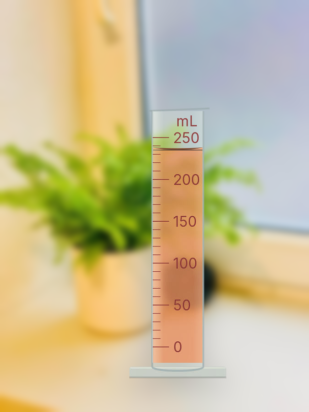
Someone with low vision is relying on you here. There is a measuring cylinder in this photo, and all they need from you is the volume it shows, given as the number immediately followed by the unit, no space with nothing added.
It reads 235mL
